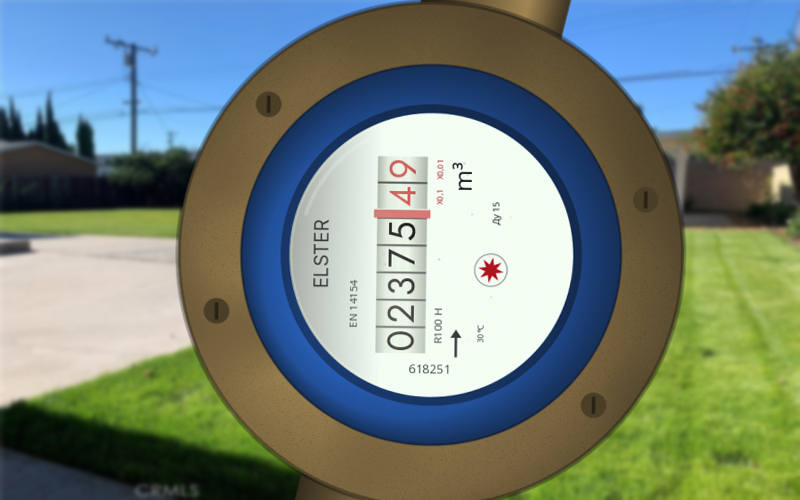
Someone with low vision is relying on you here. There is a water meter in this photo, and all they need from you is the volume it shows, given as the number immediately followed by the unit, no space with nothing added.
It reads 2375.49m³
